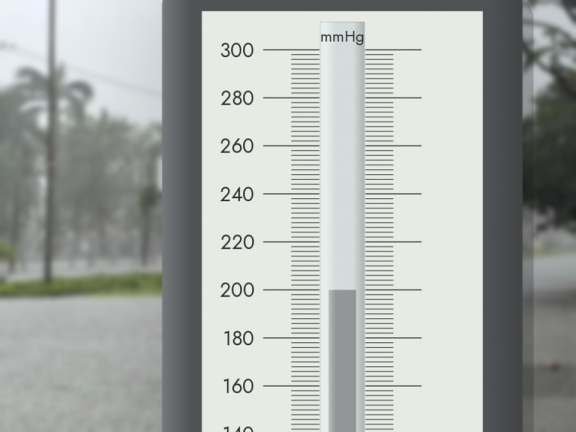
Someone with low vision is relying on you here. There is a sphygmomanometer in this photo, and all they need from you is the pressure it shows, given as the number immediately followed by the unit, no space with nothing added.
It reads 200mmHg
